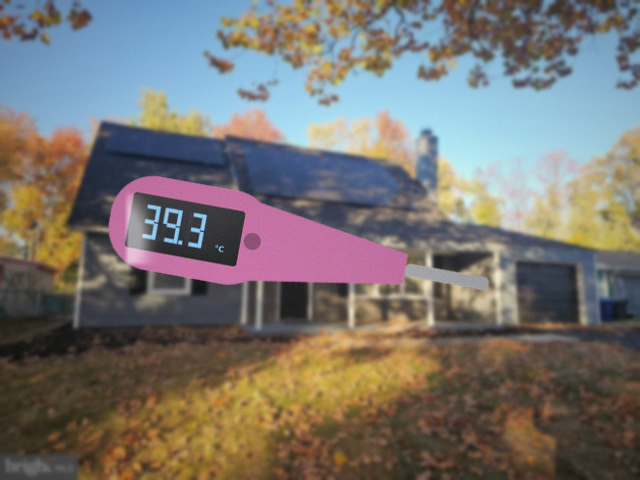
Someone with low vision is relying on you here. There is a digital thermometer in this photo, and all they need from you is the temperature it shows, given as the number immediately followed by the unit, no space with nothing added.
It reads 39.3°C
